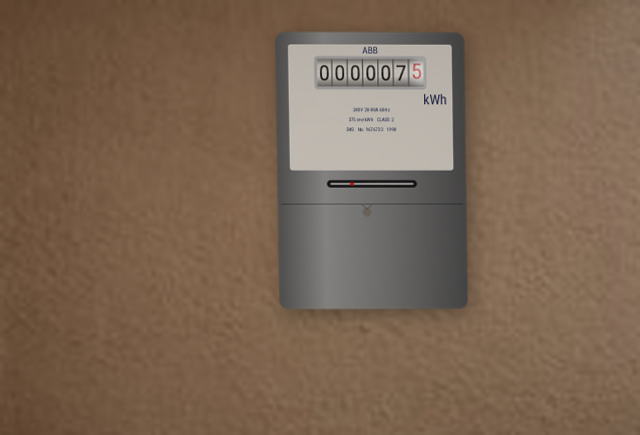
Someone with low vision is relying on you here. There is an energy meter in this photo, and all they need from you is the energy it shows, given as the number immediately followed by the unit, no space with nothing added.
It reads 7.5kWh
